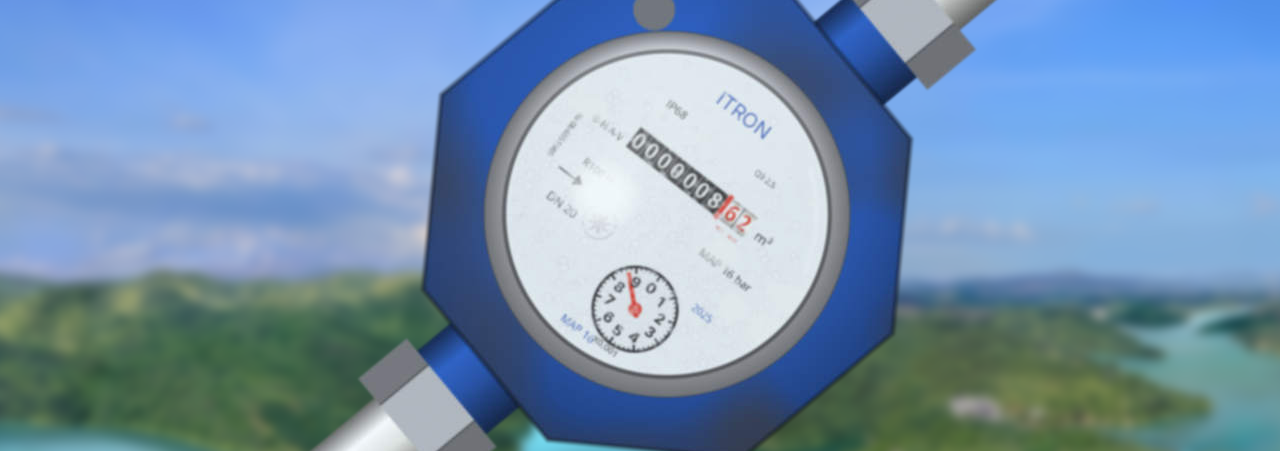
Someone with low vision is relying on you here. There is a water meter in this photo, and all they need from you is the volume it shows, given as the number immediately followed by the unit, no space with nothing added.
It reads 8.628m³
